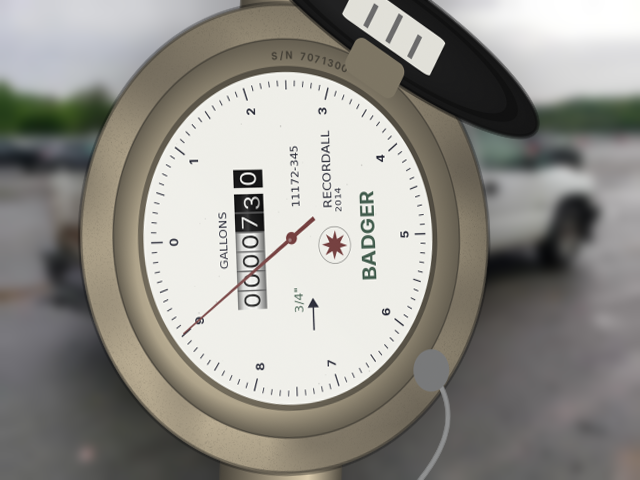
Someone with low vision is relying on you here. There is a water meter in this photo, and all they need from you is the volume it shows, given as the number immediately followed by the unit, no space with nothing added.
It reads 729.0gal
